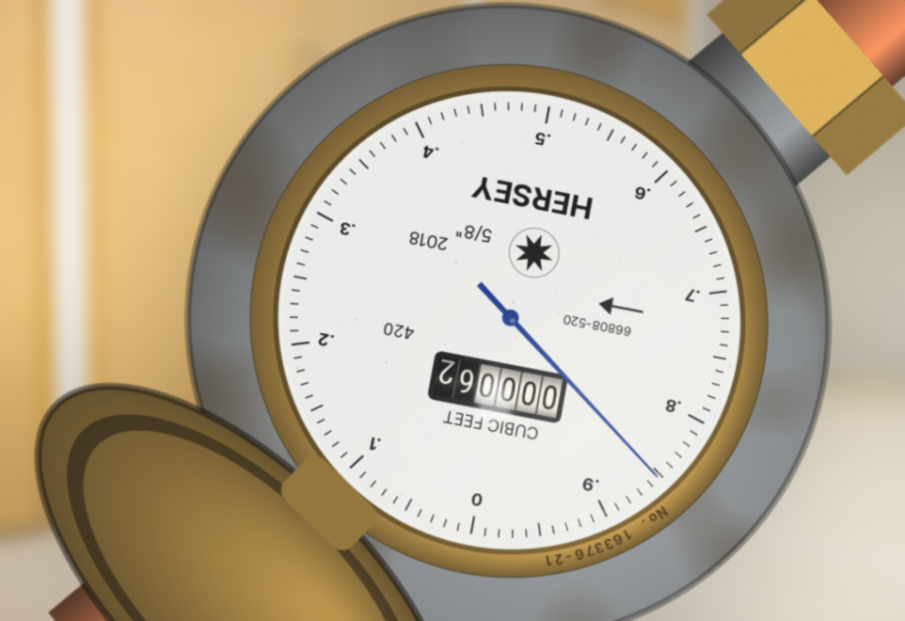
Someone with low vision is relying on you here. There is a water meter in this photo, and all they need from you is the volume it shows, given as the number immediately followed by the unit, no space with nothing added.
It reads 61.85ft³
